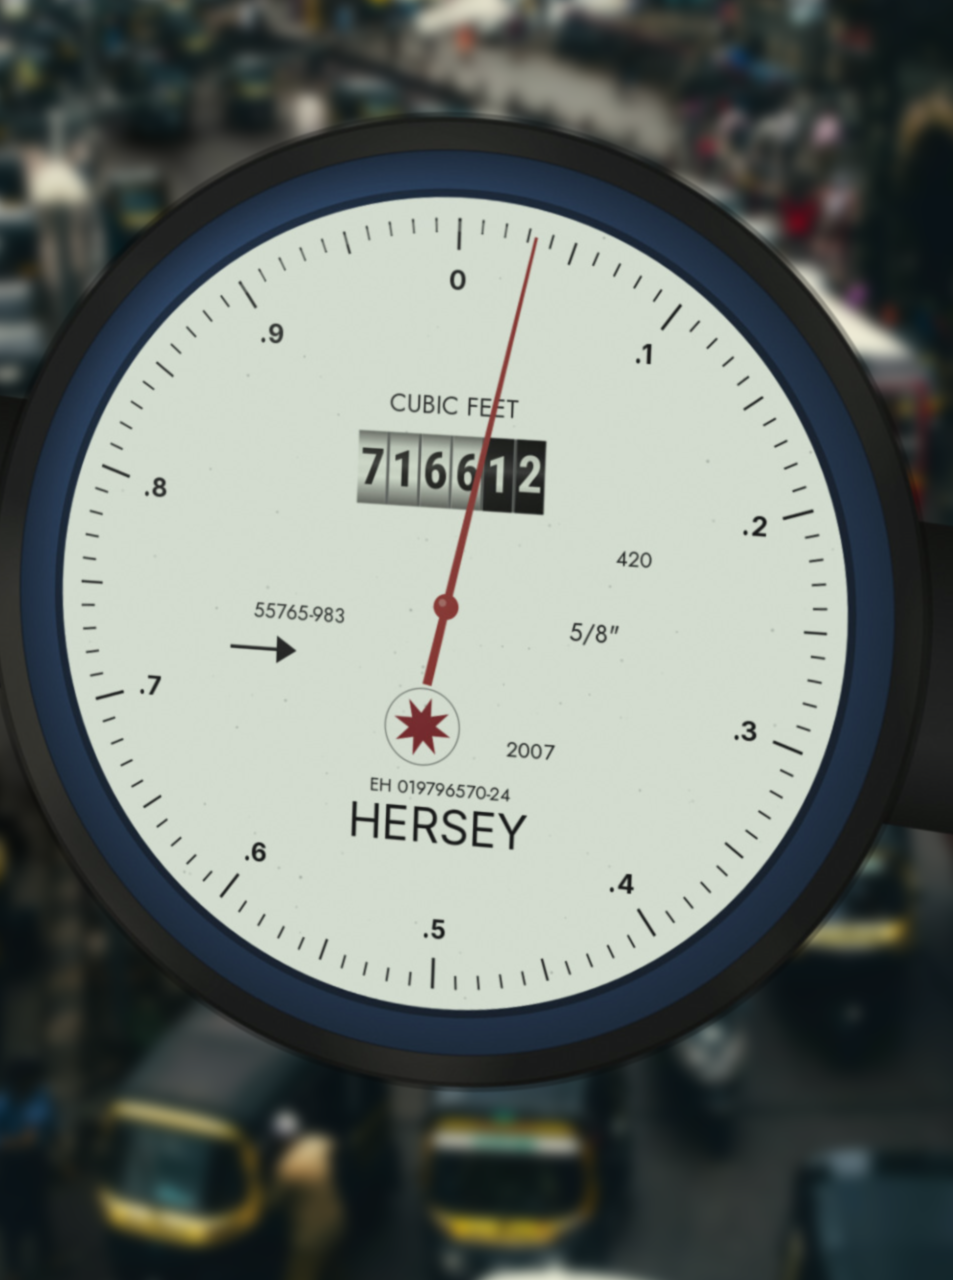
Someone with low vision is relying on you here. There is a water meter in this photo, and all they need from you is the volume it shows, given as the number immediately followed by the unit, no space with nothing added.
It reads 716612.03ft³
